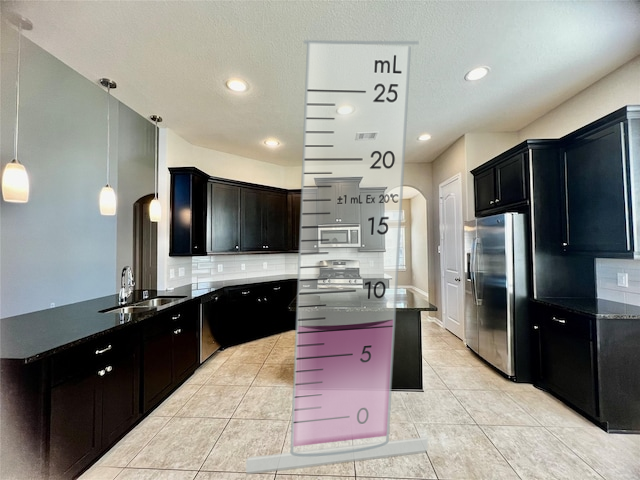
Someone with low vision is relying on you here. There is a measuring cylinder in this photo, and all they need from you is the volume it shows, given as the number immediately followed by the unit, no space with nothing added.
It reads 7mL
